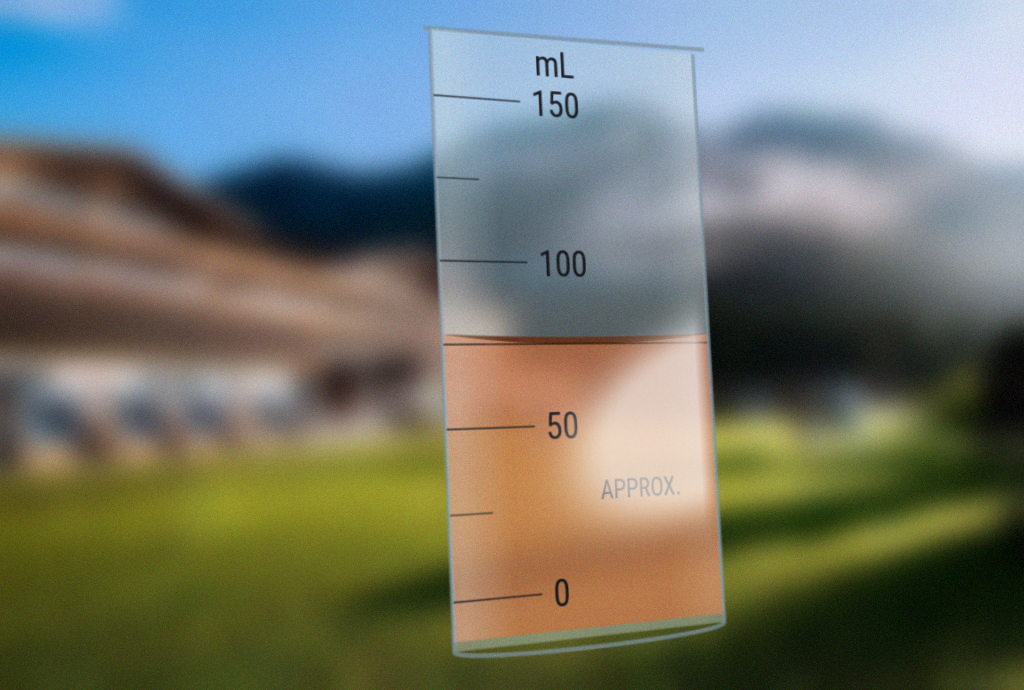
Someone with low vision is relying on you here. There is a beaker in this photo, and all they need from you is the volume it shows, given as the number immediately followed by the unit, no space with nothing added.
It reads 75mL
